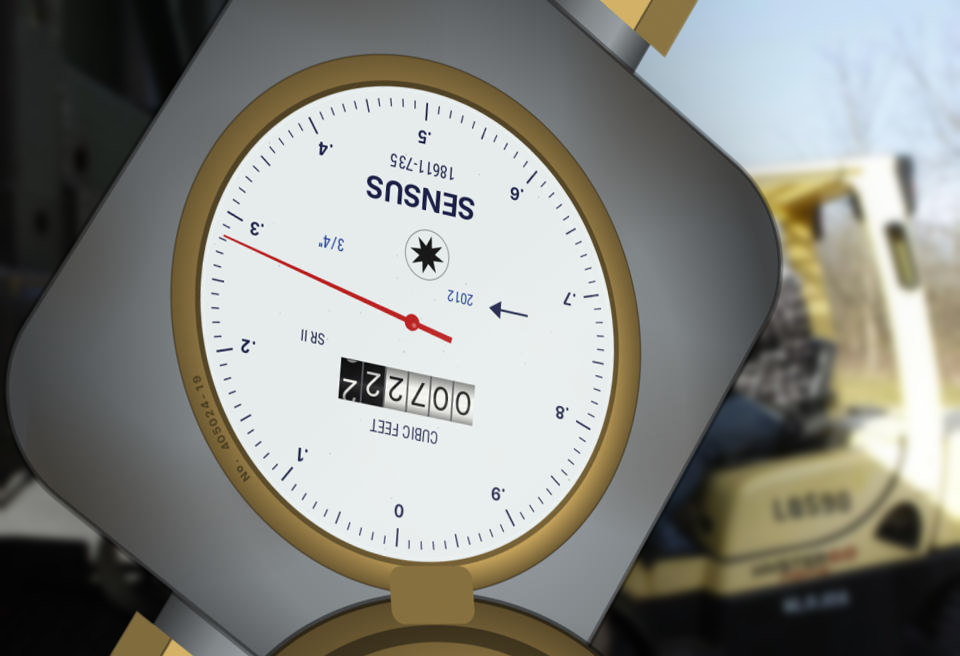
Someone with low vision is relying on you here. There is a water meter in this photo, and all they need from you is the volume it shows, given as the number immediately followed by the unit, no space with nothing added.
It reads 7222.28ft³
